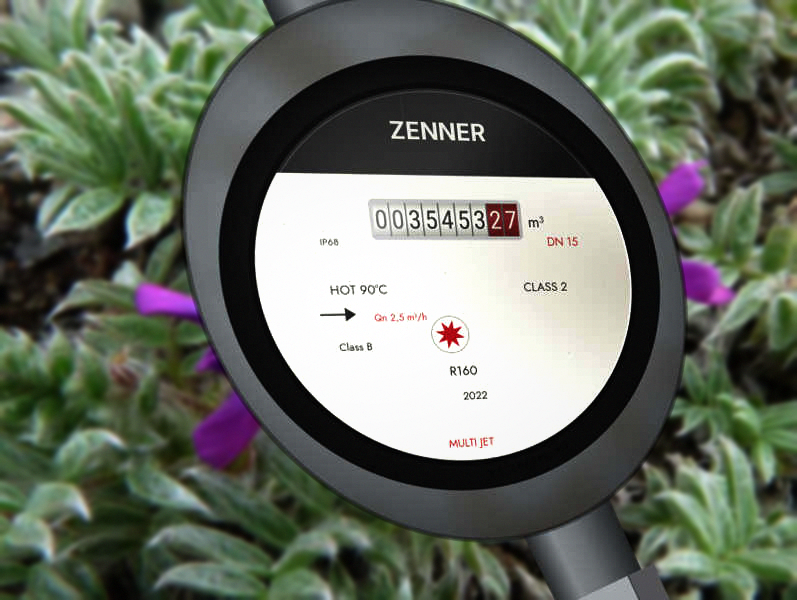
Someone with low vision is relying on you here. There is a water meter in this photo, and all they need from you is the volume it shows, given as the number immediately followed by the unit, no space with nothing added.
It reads 35453.27m³
